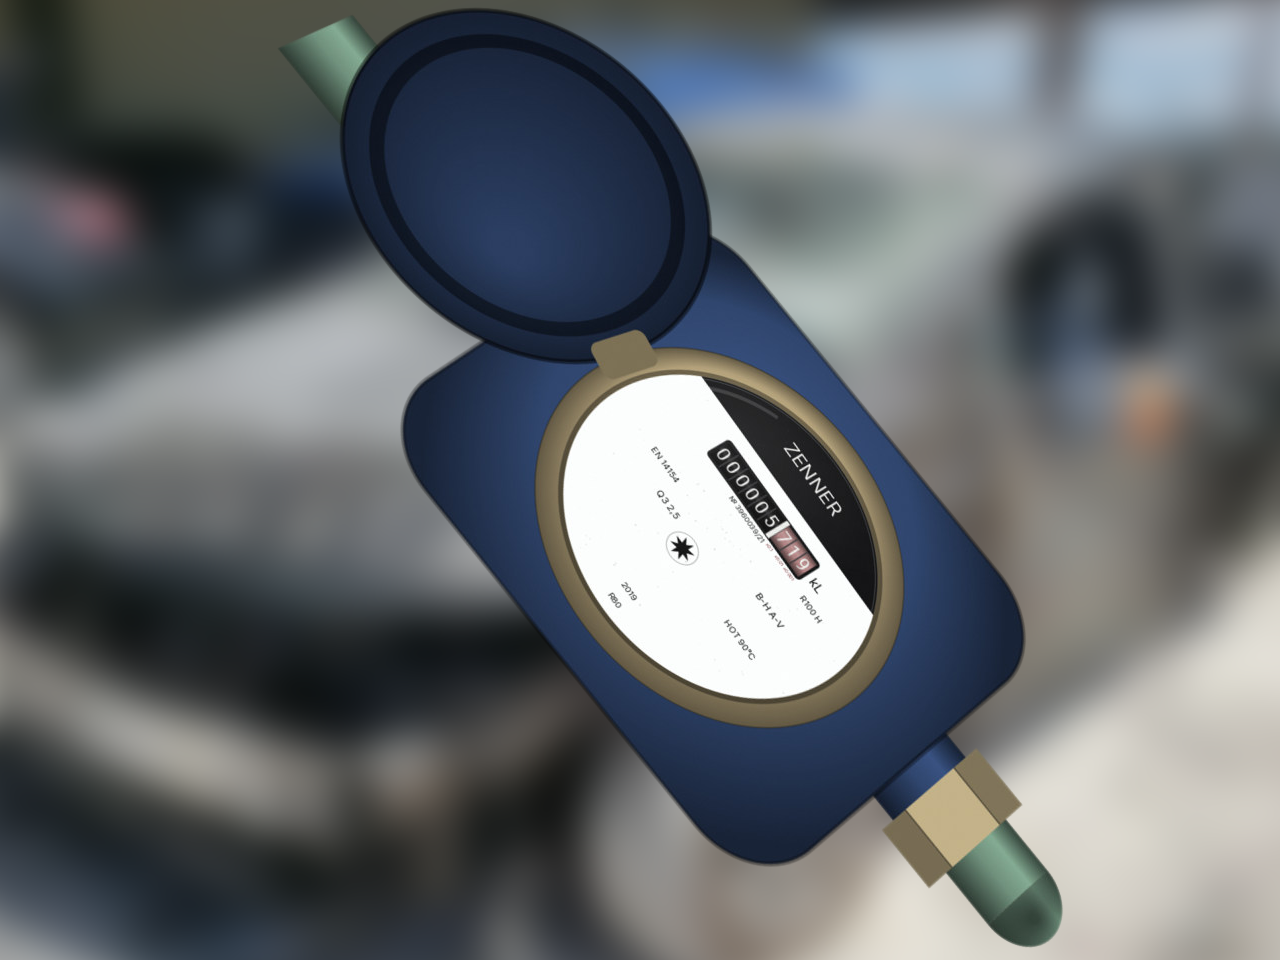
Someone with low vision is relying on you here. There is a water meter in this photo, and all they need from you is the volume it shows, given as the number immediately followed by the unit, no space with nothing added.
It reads 5.719kL
